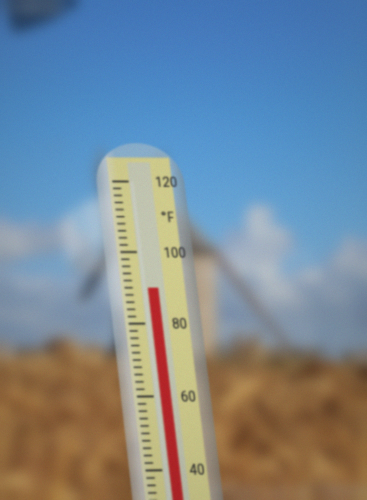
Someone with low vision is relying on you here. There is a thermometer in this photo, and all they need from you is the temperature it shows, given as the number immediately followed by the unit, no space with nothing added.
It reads 90°F
